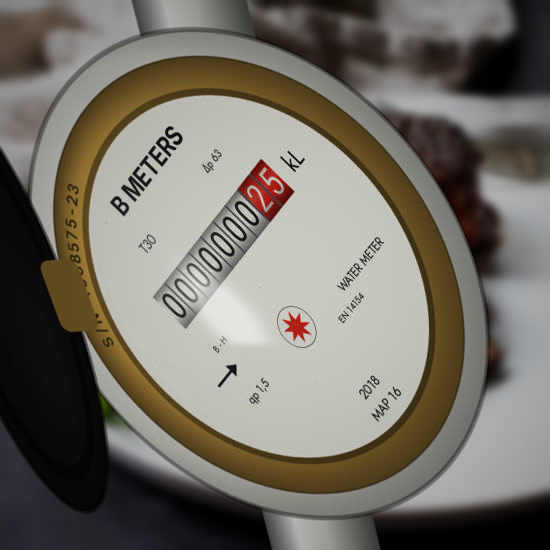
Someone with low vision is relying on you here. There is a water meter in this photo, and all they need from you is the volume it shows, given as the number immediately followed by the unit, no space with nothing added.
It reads 0.25kL
